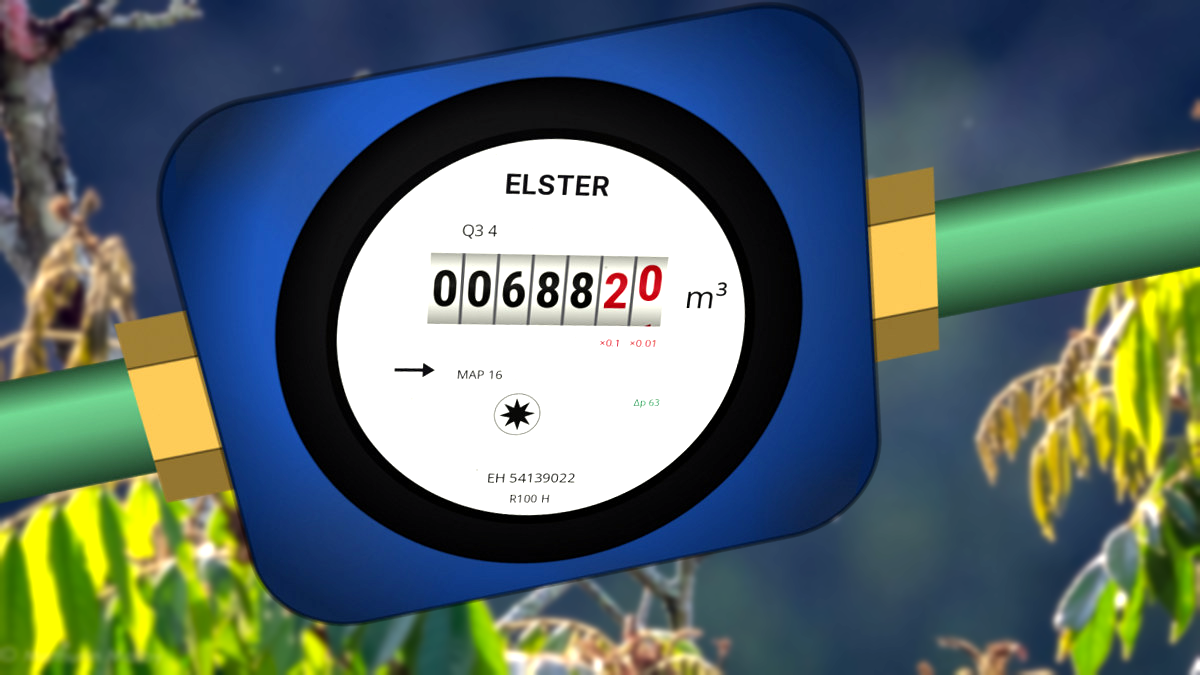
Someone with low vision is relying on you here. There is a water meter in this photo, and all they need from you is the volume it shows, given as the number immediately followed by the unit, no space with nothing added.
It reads 688.20m³
